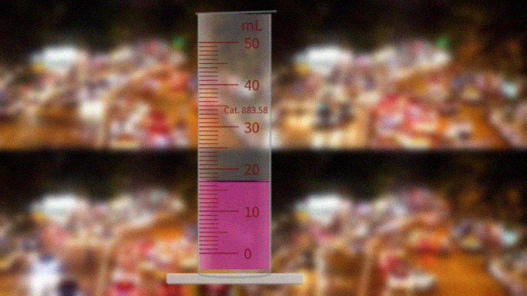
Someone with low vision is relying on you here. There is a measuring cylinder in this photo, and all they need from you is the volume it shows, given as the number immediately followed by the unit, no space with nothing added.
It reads 17mL
